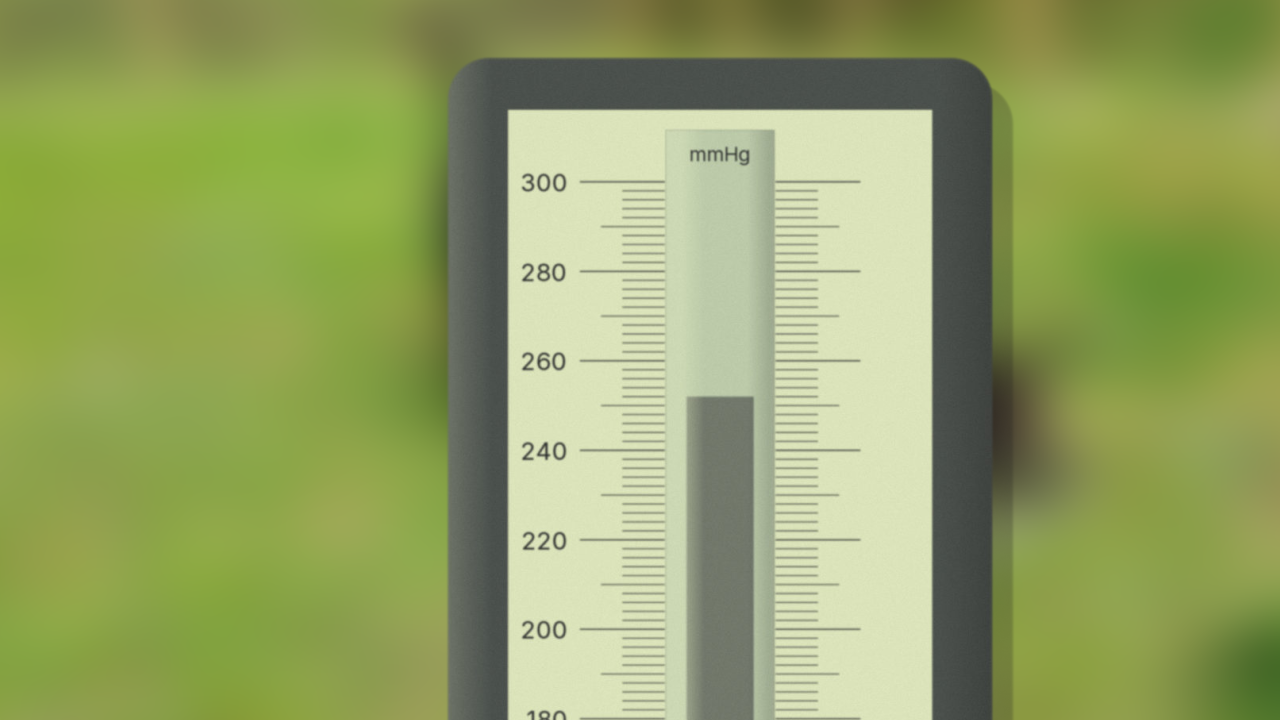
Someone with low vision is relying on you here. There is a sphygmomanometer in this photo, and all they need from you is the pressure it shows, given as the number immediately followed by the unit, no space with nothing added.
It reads 252mmHg
